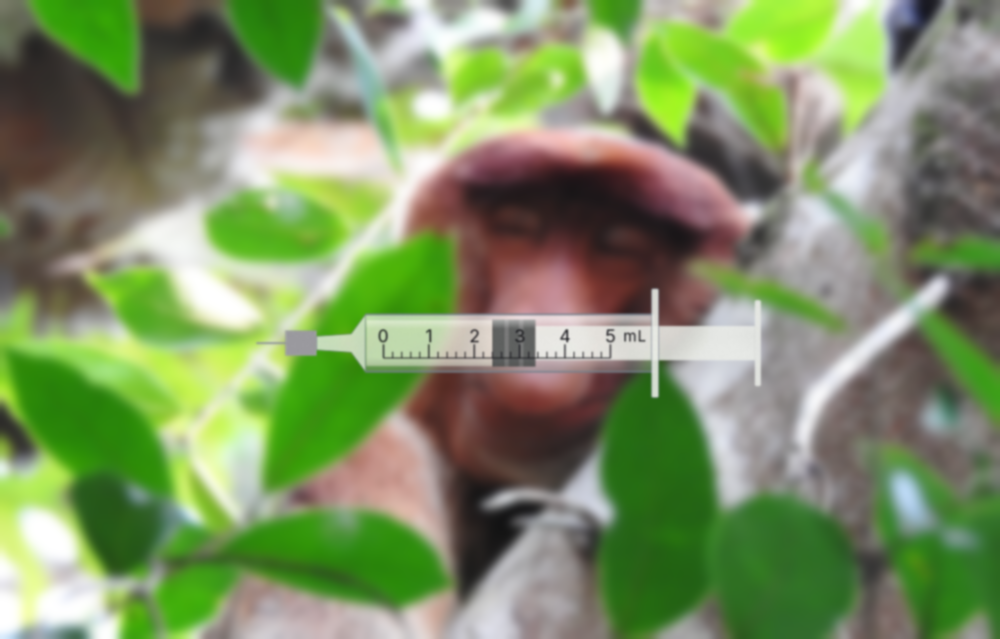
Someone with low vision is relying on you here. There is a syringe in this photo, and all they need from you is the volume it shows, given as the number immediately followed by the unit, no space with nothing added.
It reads 2.4mL
